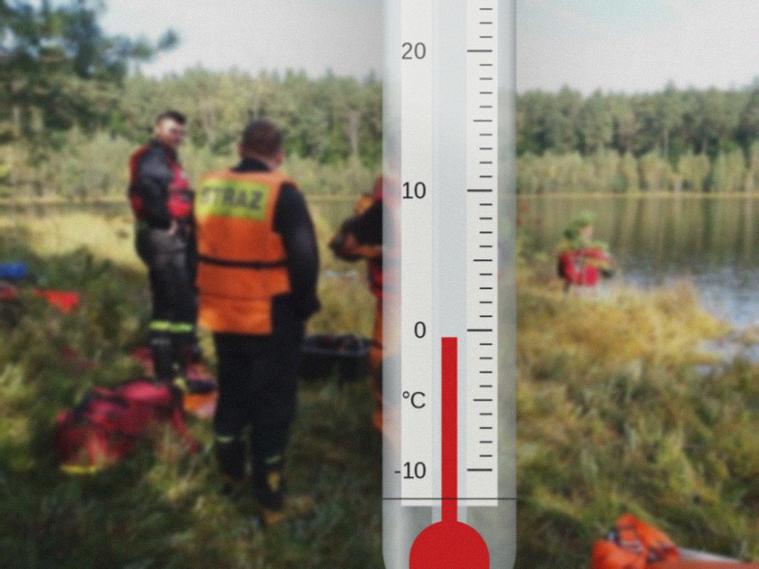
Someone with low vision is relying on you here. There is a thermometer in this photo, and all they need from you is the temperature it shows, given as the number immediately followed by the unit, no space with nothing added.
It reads -0.5°C
